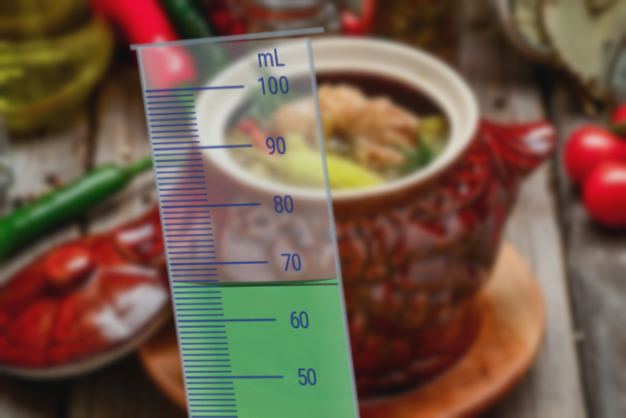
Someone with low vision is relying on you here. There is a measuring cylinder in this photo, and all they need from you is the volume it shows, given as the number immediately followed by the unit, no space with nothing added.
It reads 66mL
